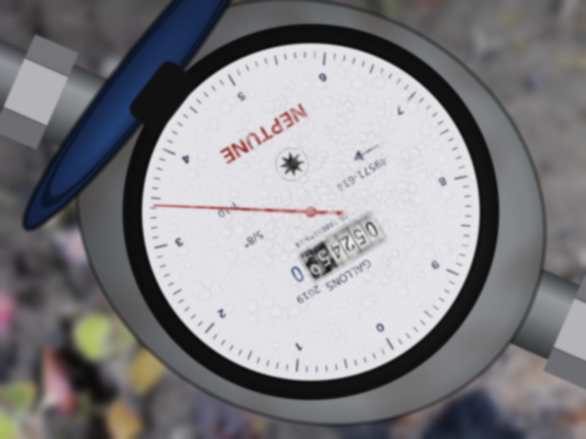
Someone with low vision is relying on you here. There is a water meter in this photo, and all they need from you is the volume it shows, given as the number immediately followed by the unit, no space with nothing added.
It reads 524563.4gal
